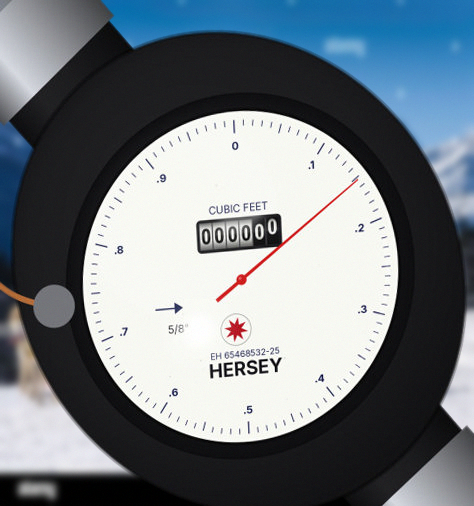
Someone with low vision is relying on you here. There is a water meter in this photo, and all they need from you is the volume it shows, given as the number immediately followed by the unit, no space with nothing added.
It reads 0.15ft³
